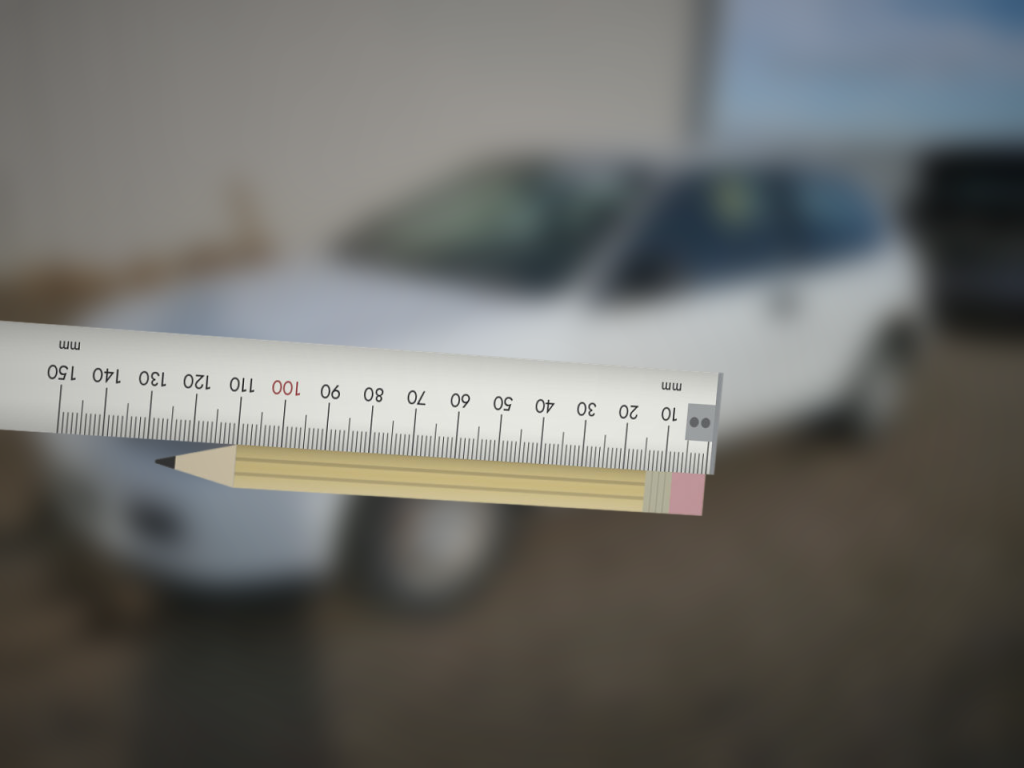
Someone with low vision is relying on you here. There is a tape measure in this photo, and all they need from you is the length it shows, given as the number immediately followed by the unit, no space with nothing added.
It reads 128mm
